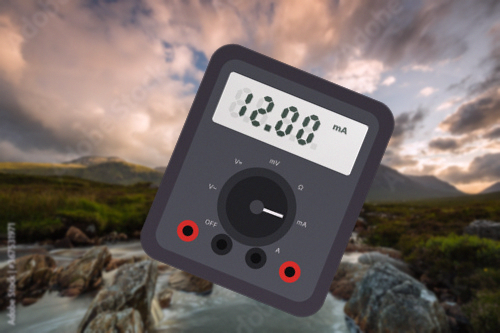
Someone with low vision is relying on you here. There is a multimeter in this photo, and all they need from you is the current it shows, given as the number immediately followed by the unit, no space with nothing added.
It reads 12.00mA
